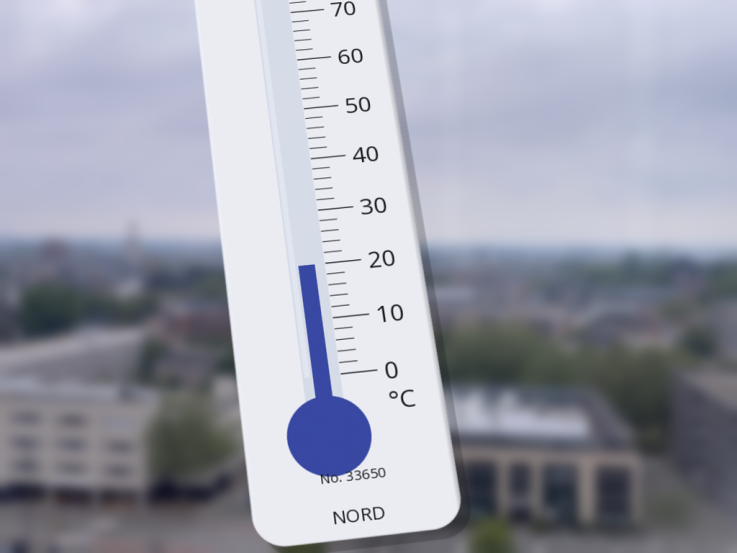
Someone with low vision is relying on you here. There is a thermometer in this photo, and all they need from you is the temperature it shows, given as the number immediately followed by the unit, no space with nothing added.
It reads 20°C
